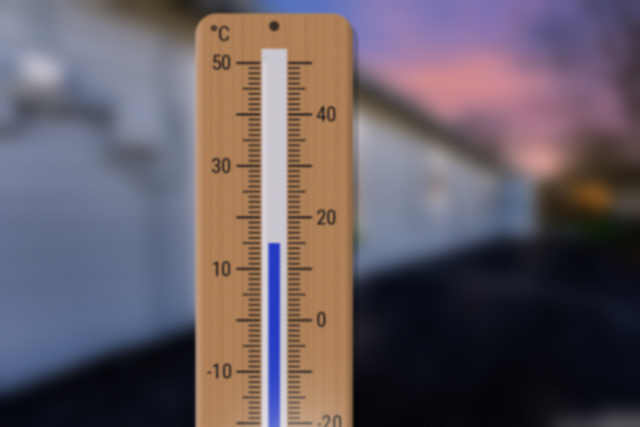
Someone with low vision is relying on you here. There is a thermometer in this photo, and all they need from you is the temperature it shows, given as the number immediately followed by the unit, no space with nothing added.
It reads 15°C
